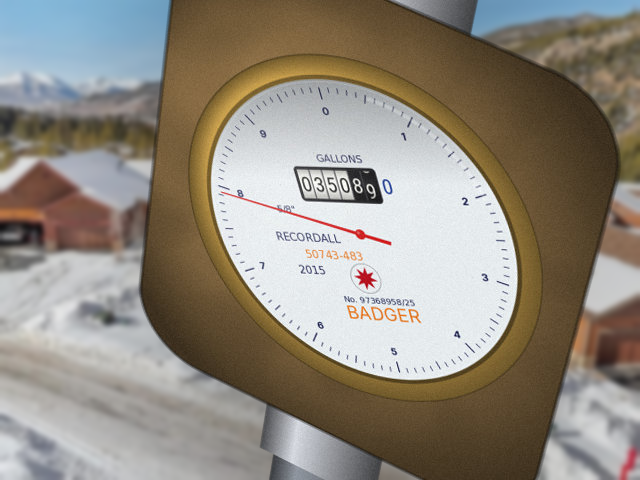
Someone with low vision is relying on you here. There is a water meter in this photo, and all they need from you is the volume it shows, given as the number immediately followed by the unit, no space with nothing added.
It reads 350887.9gal
